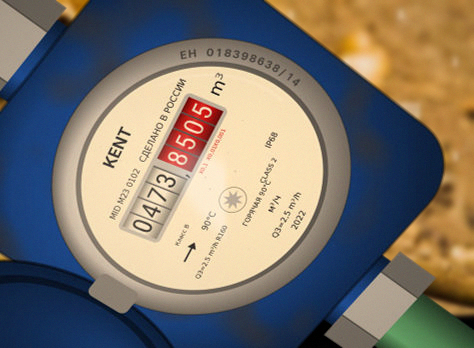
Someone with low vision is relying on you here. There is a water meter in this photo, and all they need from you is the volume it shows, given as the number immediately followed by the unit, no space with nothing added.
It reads 473.8505m³
